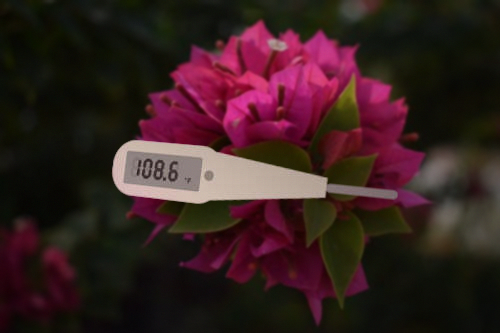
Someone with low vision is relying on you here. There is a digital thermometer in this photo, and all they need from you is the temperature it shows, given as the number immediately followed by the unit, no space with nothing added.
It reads 108.6°F
